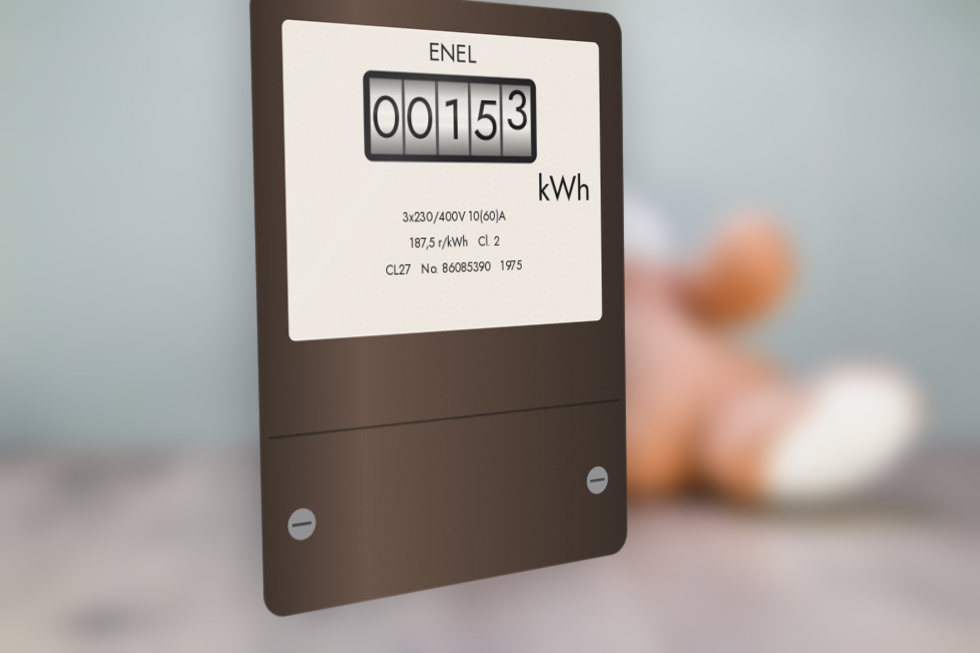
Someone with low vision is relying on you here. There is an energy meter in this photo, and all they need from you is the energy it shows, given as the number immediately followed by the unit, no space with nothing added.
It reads 153kWh
